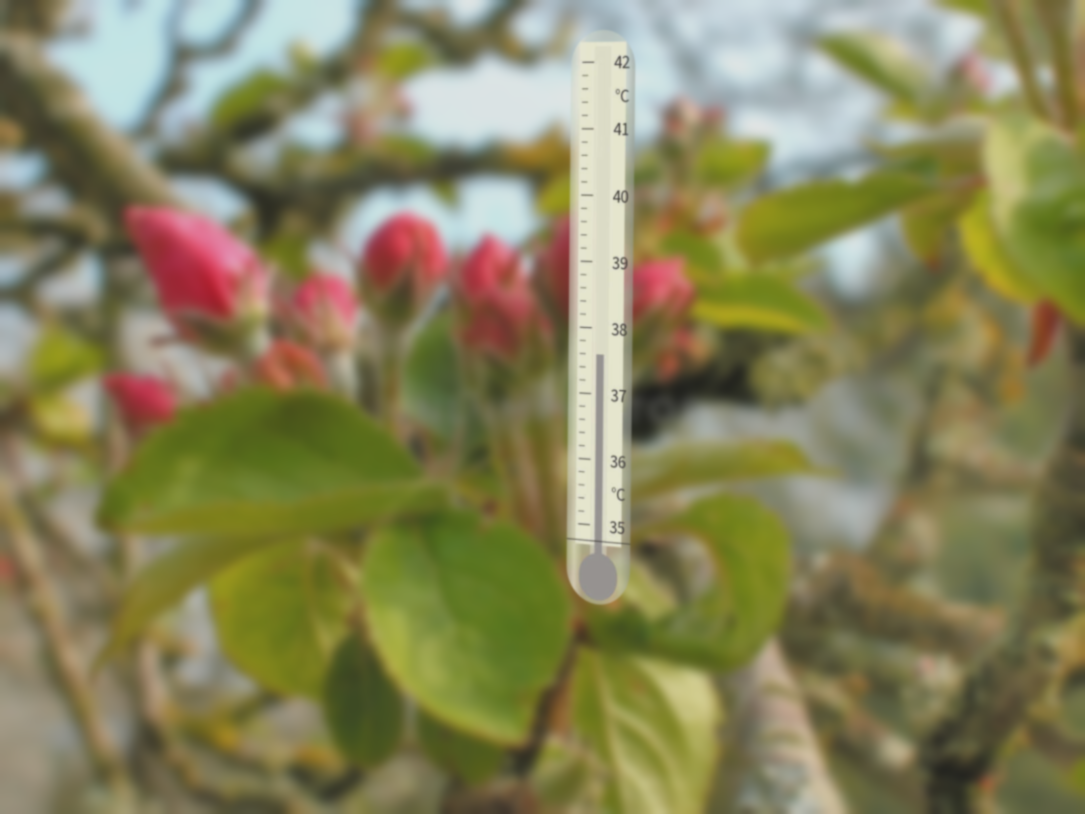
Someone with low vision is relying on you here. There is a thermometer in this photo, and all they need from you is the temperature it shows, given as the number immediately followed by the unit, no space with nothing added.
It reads 37.6°C
